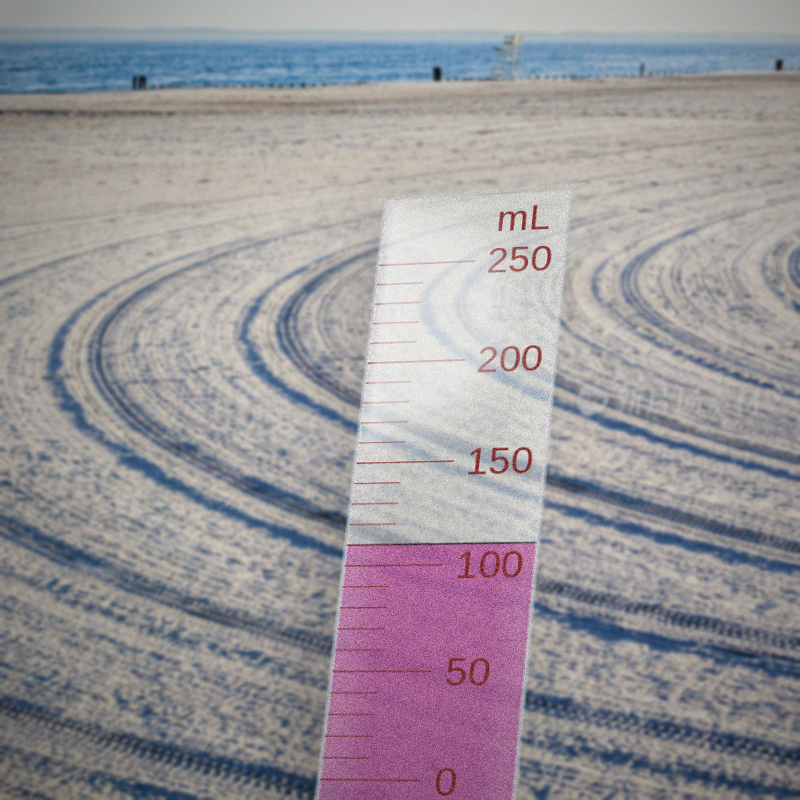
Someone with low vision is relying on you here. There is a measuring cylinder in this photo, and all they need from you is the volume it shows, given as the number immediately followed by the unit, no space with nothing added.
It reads 110mL
